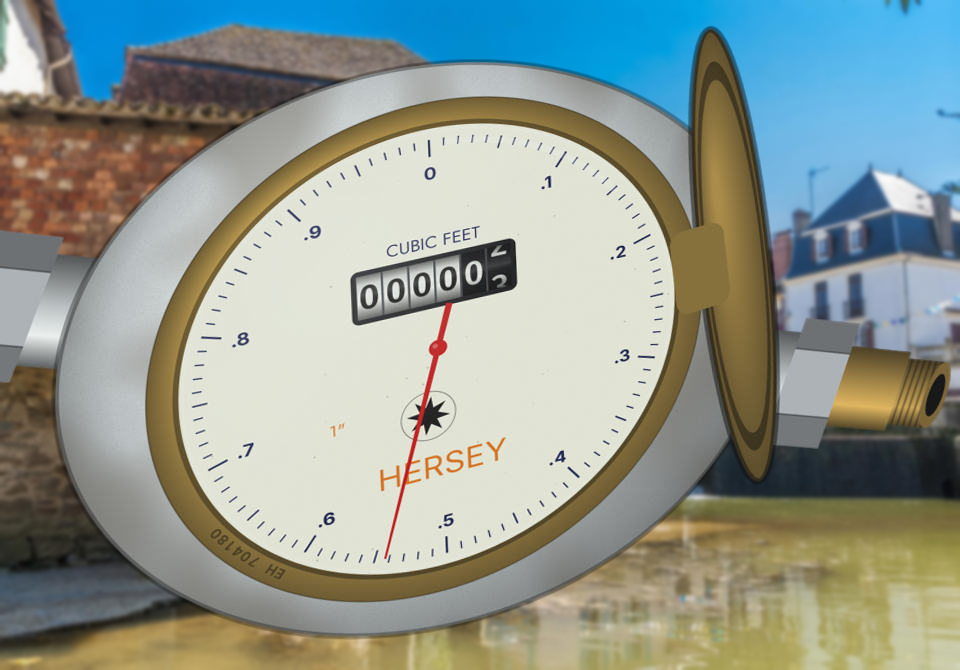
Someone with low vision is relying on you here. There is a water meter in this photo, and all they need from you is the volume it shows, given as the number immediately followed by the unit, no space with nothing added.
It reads 2.54ft³
